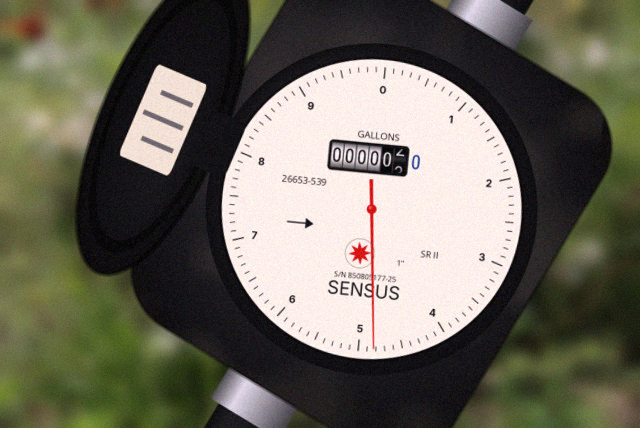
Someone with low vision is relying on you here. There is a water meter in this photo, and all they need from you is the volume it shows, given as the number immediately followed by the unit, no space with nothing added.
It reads 24.8gal
